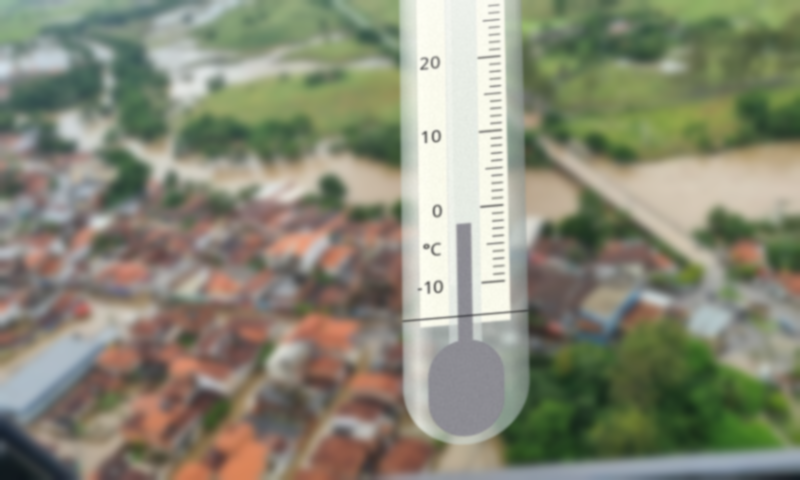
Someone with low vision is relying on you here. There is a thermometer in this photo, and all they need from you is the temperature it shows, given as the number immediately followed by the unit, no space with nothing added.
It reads -2°C
